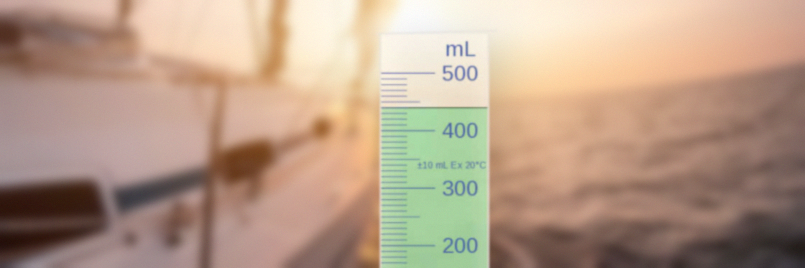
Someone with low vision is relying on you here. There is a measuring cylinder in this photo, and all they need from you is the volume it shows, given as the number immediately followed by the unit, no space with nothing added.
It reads 440mL
